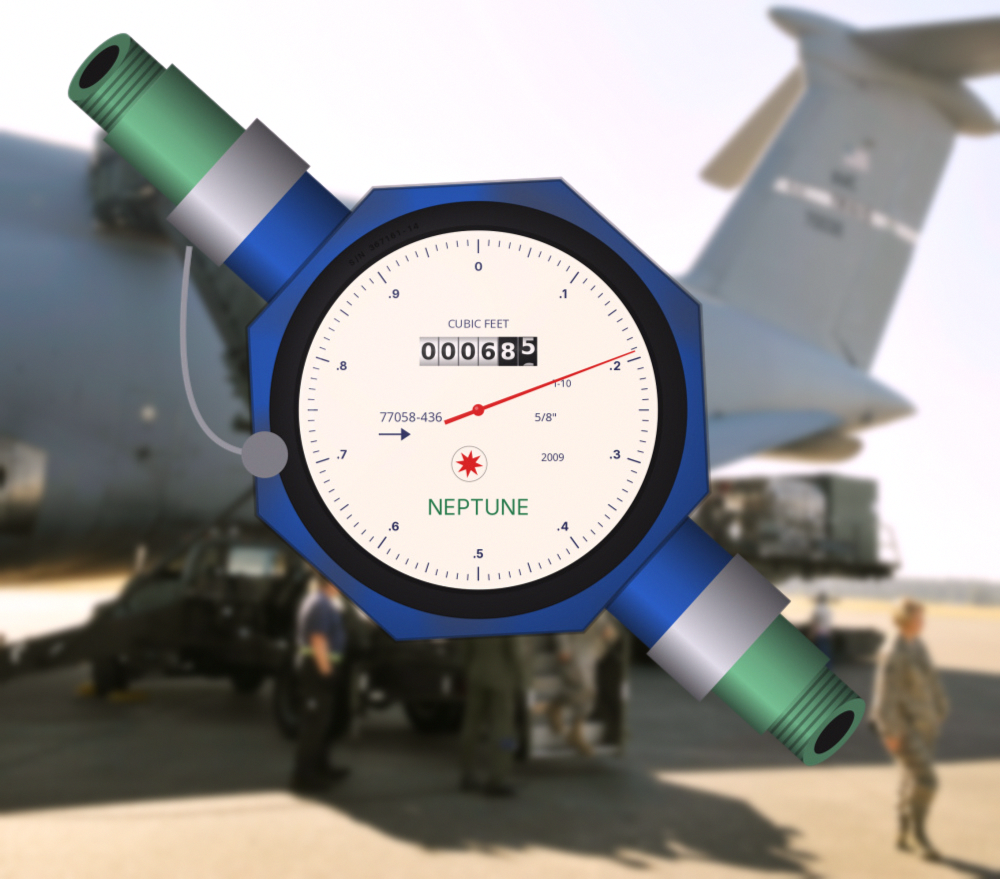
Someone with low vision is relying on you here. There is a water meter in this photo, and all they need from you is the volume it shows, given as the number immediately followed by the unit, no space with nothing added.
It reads 685.19ft³
